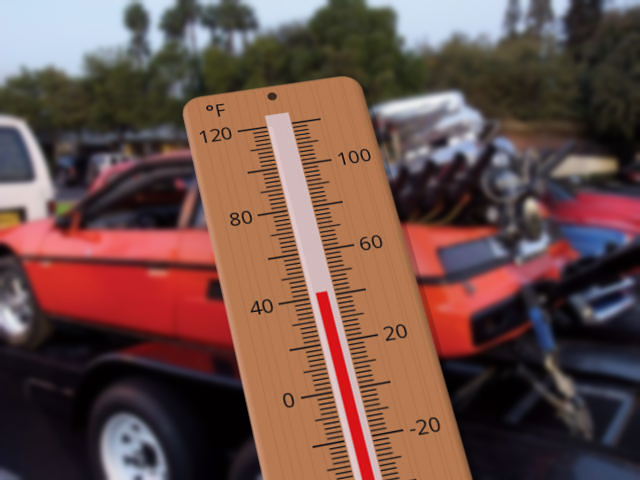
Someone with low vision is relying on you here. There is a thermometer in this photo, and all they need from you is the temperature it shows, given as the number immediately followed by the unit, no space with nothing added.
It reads 42°F
